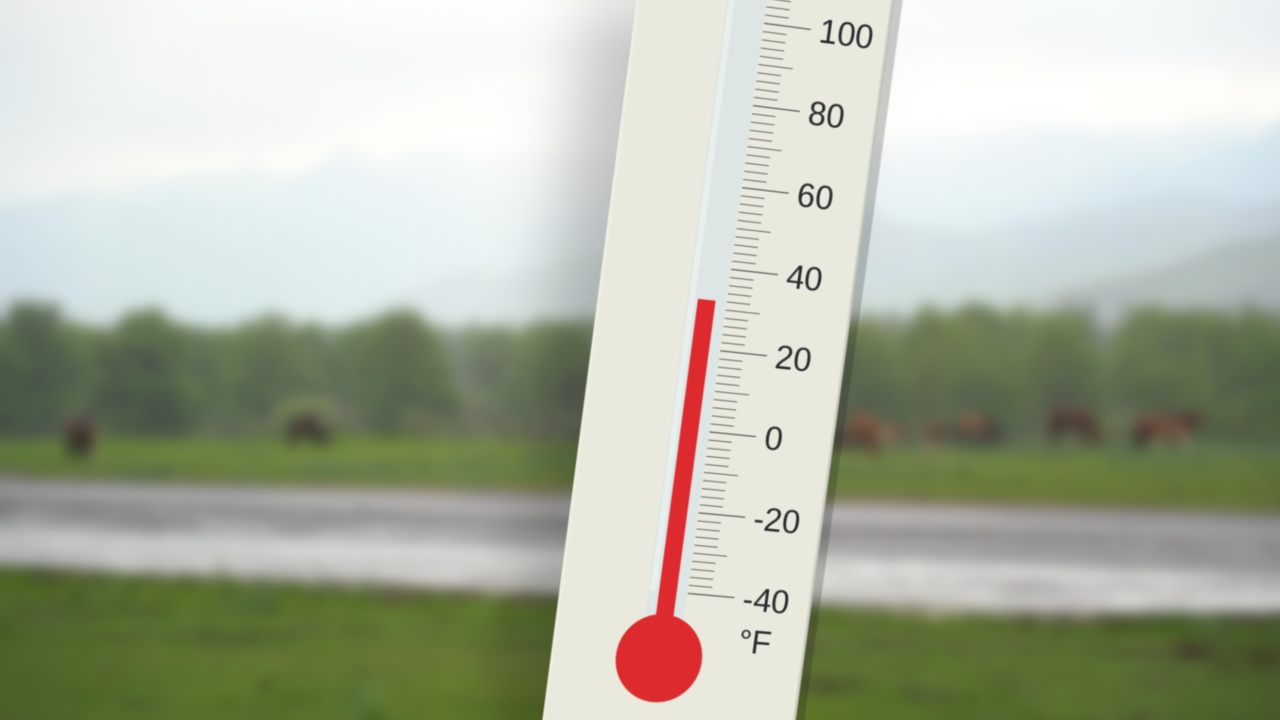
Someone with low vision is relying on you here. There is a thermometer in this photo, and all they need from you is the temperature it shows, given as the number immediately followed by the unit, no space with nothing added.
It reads 32°F
